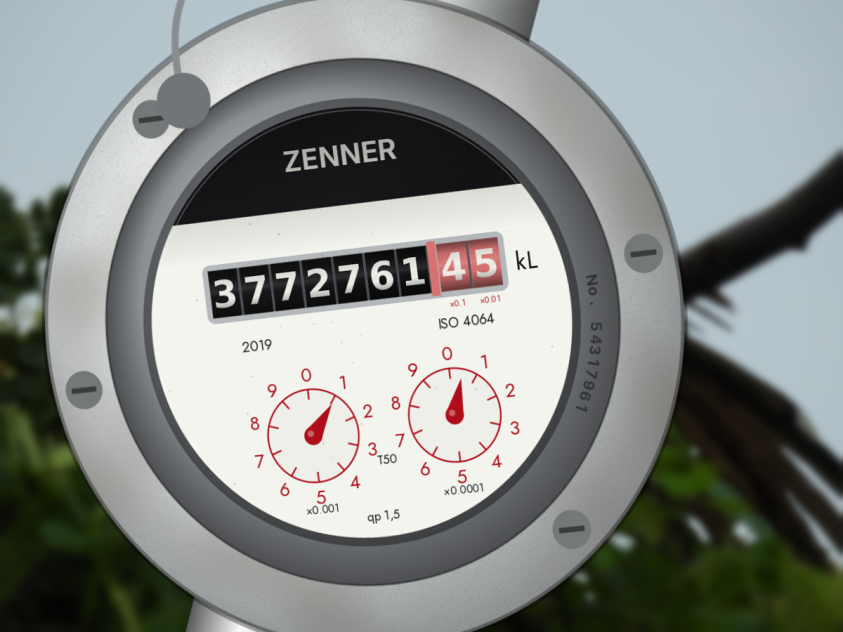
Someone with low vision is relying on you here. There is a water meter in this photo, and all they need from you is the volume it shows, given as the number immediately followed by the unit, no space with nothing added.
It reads 3772761.4510kL
